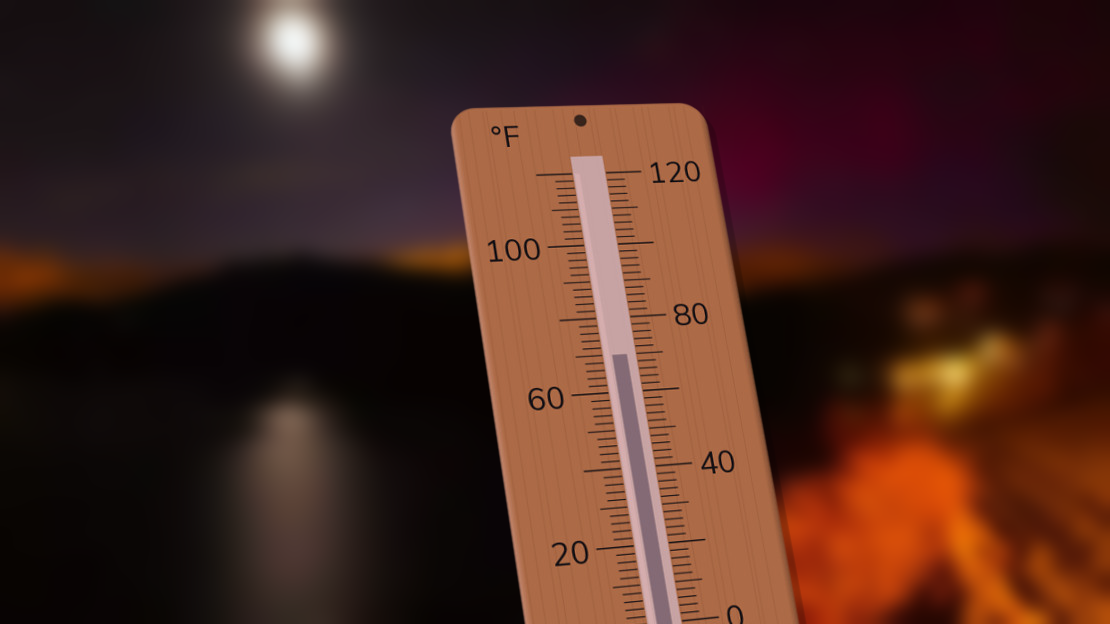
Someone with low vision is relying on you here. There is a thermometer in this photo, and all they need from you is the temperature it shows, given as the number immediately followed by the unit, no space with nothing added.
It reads 70°F
